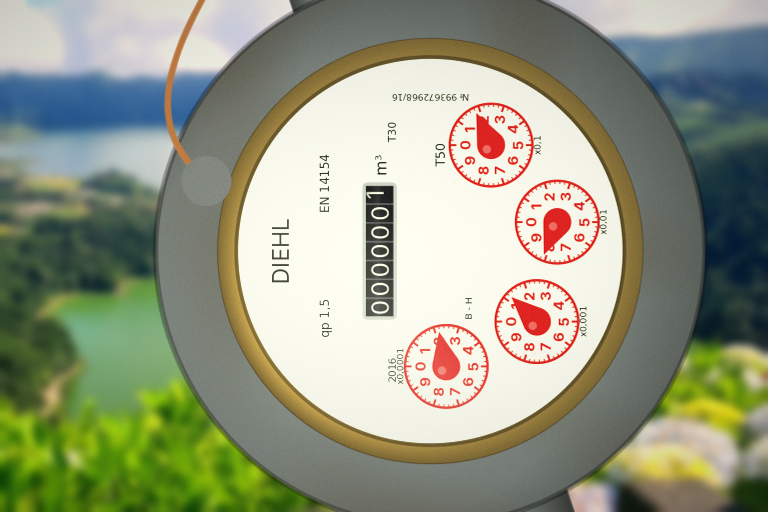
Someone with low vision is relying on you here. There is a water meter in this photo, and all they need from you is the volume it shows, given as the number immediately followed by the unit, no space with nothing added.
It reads 1.1812m³
